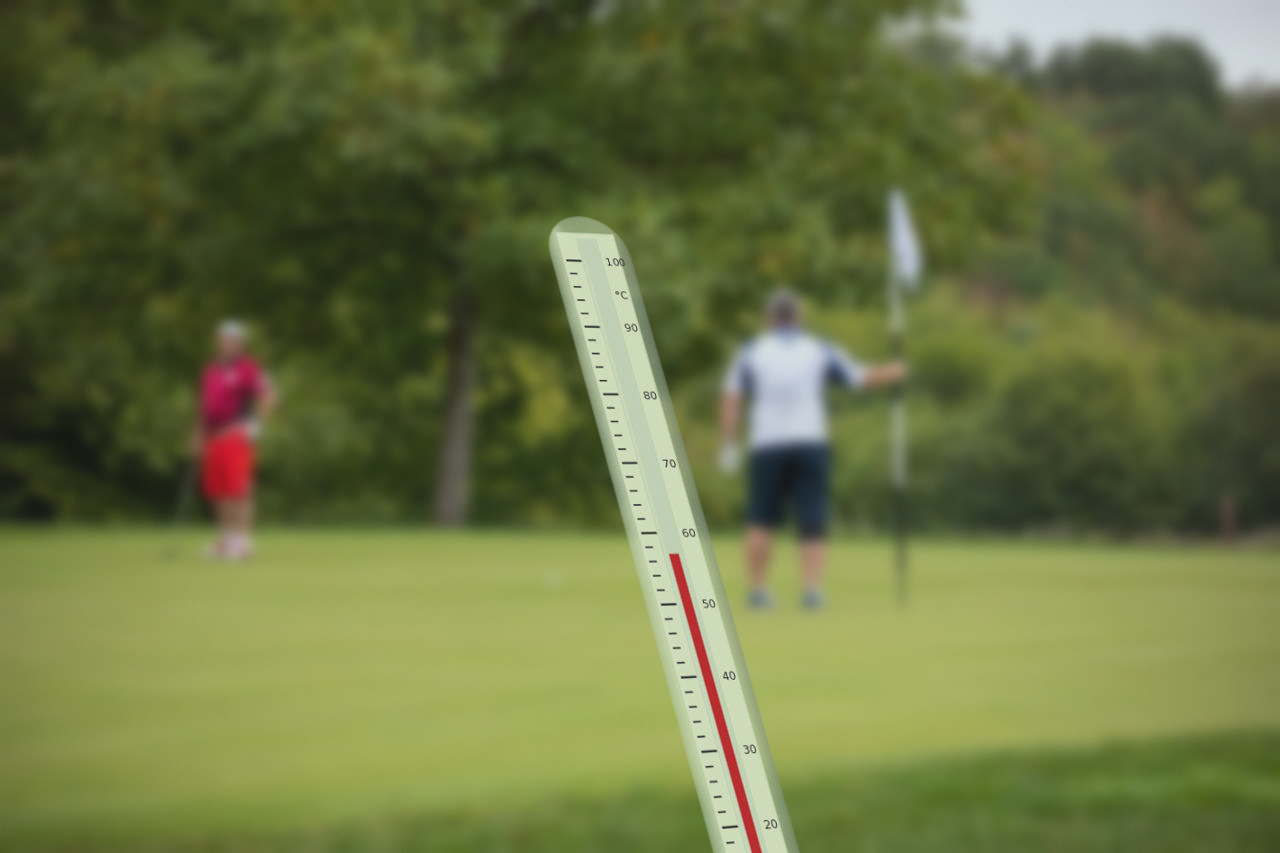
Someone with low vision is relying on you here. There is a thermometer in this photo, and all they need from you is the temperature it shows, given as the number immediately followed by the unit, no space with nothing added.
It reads 57°C
